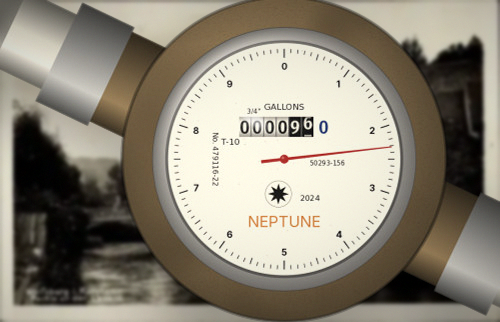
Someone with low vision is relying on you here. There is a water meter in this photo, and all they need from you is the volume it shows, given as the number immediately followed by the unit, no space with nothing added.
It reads 962.3gal
